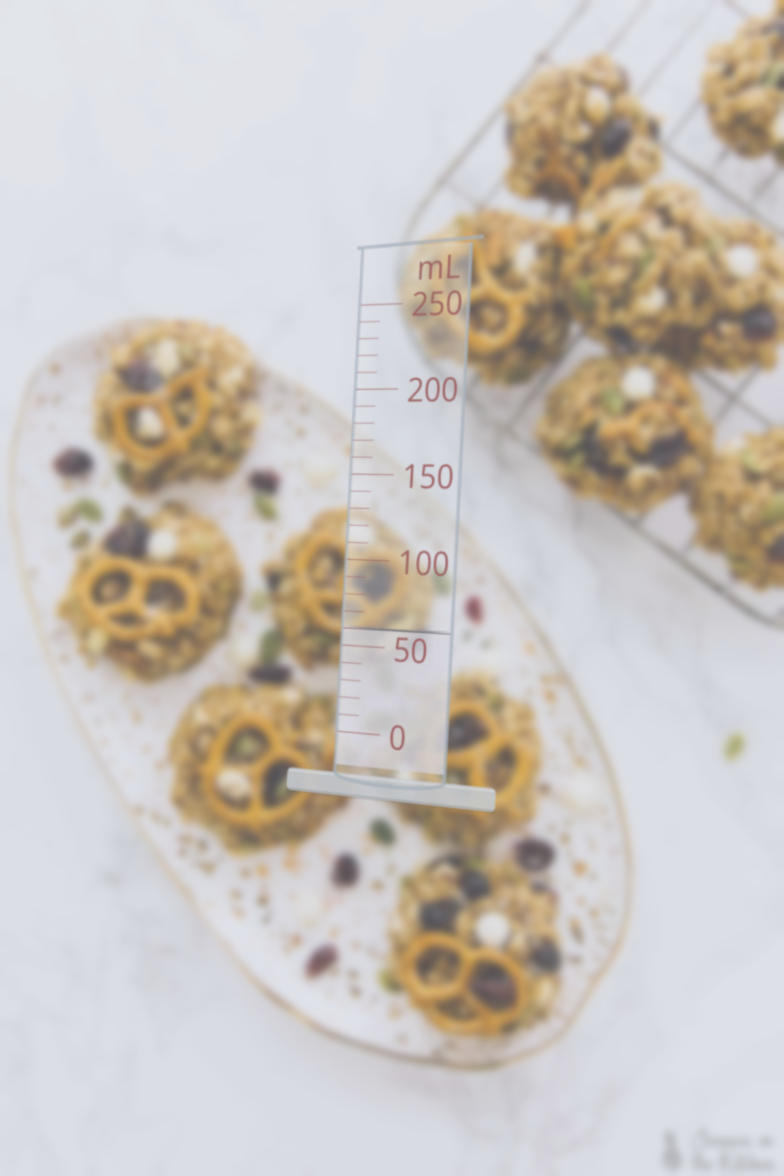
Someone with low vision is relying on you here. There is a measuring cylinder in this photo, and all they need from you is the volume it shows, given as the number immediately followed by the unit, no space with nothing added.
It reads 60mL
